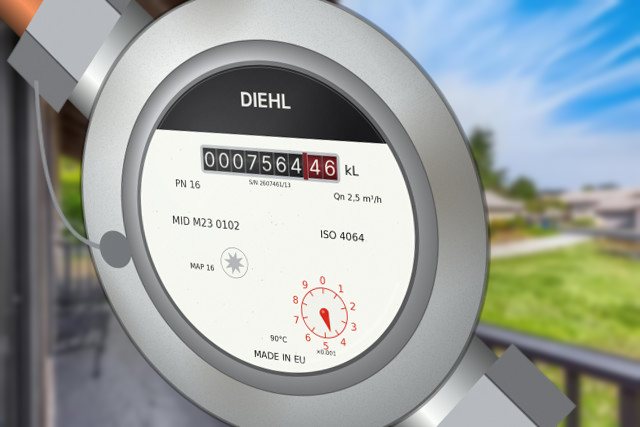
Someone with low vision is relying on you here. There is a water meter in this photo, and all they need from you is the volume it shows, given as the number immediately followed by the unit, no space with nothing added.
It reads 7564.464kL
